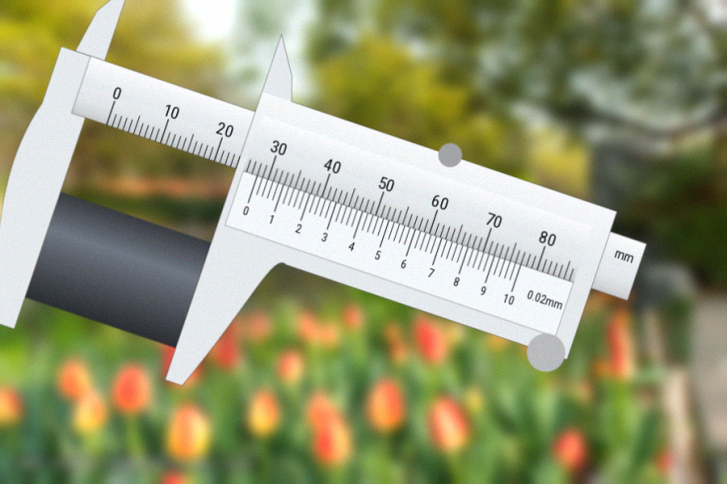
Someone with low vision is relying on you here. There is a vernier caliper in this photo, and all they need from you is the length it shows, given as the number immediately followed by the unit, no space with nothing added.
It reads 28.0mm
